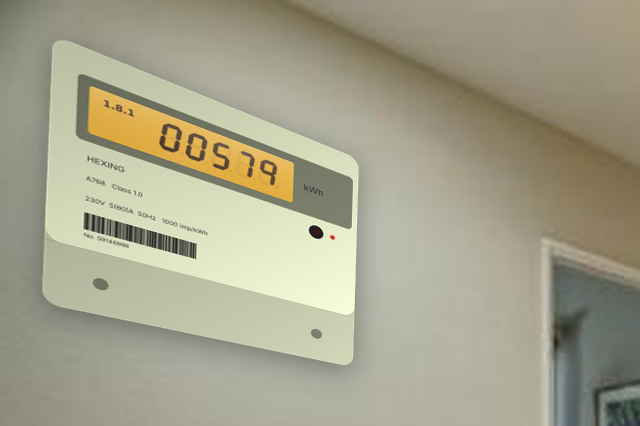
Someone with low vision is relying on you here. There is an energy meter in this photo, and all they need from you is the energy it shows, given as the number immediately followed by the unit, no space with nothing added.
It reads 579kWh
